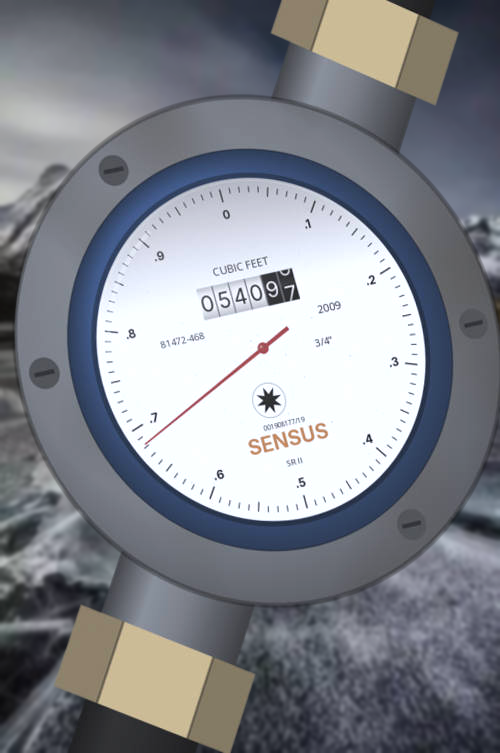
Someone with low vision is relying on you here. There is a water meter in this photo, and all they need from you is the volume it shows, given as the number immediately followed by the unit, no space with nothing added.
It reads 54096.68ft³
